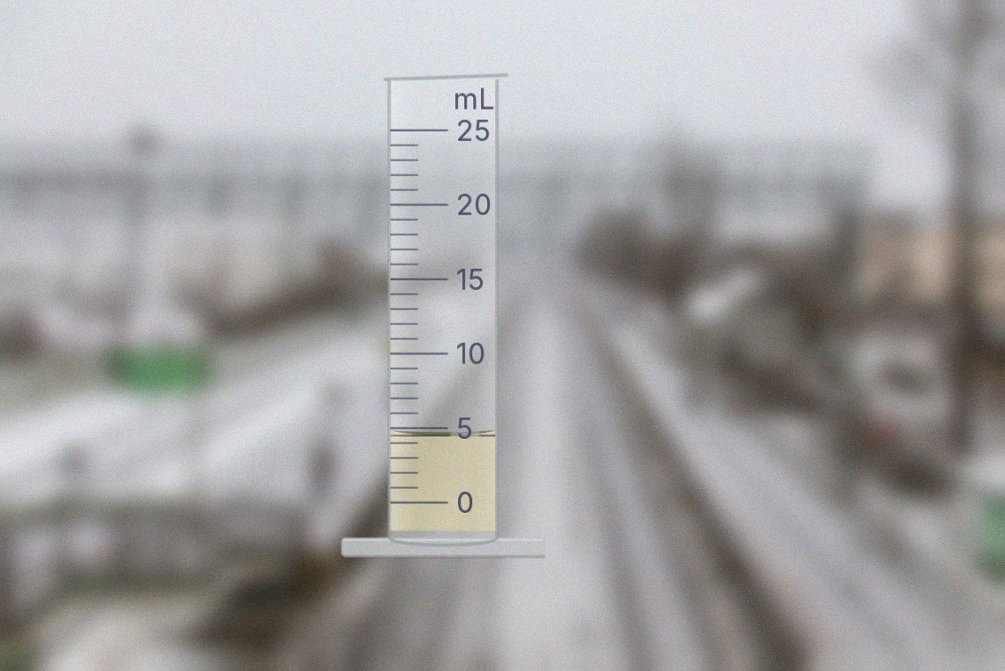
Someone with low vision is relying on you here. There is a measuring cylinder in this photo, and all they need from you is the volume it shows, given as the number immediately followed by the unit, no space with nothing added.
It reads 4.5mL
